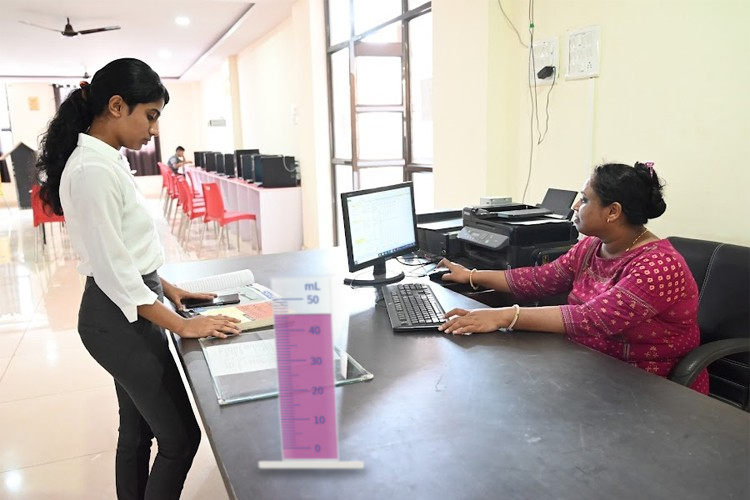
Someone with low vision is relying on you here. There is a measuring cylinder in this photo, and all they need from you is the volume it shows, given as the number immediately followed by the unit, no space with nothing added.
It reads 45mL
